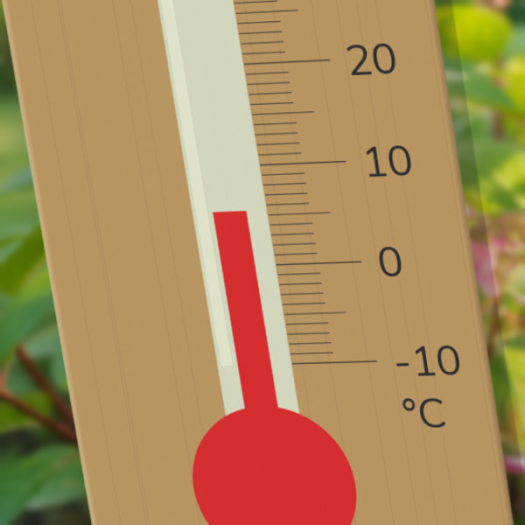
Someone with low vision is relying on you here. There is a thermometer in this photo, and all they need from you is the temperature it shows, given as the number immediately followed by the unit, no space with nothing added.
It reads 5.5°C
